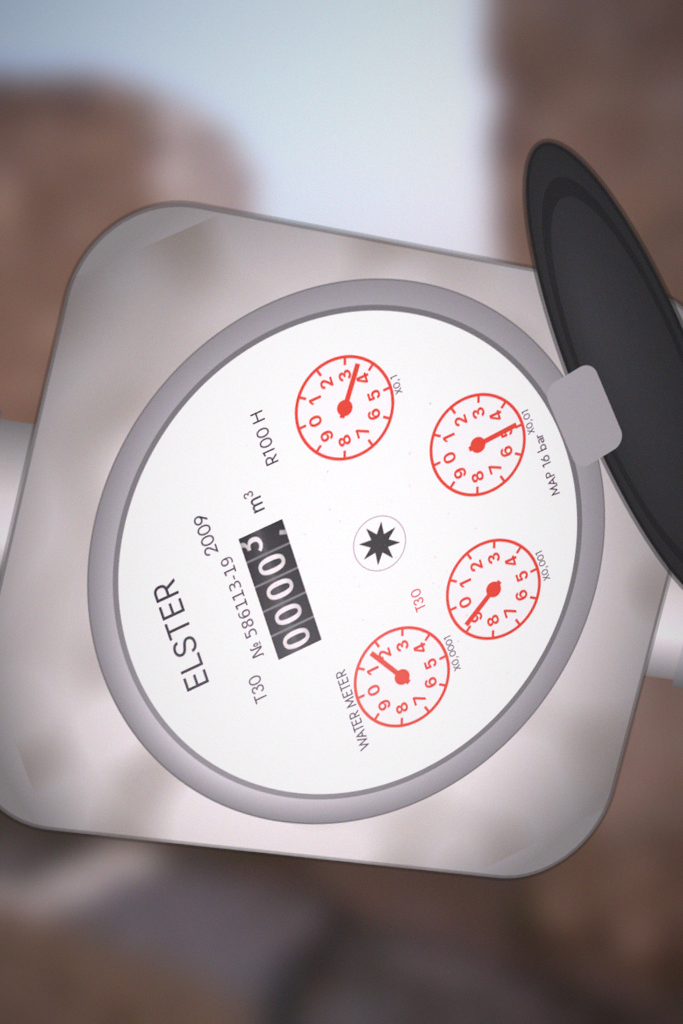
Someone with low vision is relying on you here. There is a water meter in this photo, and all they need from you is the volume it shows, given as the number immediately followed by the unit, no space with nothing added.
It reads 3.3491m³
